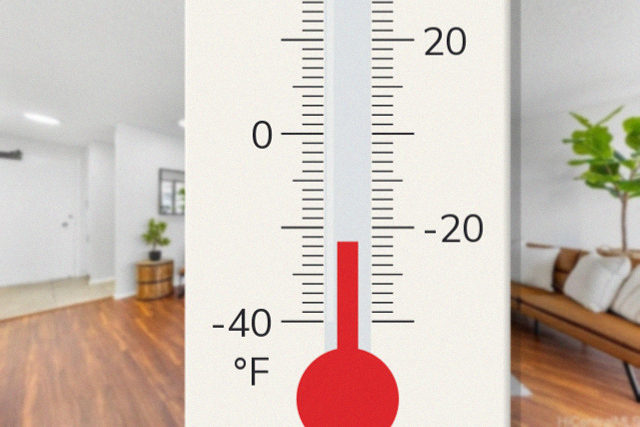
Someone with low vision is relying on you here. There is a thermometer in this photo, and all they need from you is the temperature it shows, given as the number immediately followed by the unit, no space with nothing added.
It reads -23°F
